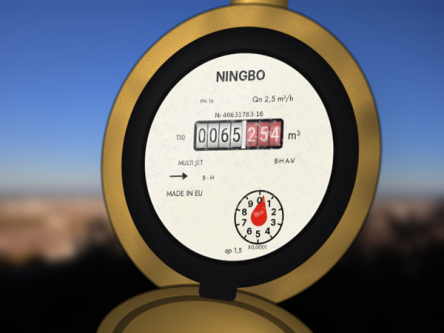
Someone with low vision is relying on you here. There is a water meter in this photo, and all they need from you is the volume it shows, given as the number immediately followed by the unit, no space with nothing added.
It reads 65.2540m³
